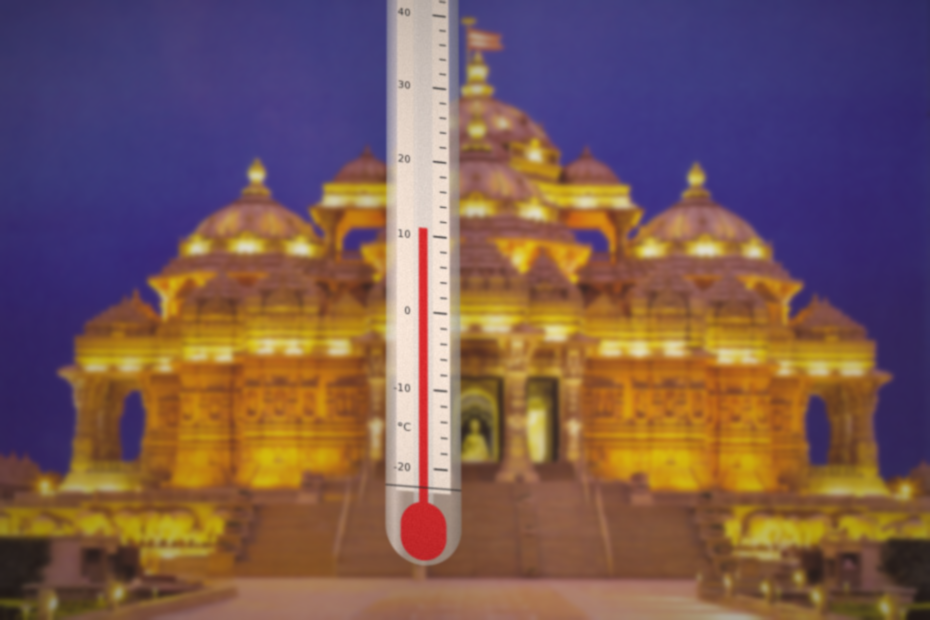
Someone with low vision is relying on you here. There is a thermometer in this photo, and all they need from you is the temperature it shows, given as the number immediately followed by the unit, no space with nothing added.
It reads 11°C
